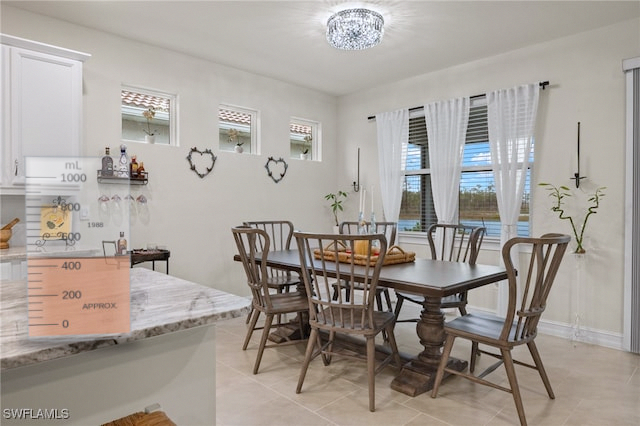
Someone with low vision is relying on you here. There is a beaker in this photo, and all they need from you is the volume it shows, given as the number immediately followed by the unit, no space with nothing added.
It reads 450mL
